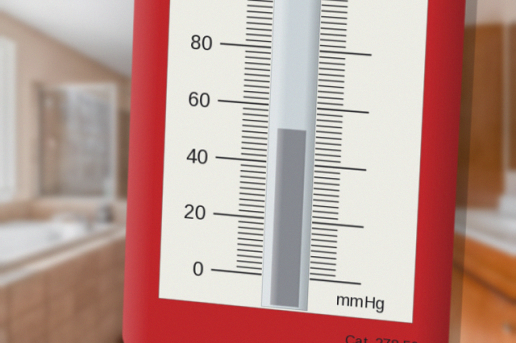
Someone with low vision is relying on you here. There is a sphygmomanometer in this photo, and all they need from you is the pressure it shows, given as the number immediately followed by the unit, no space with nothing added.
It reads 52mmHg
